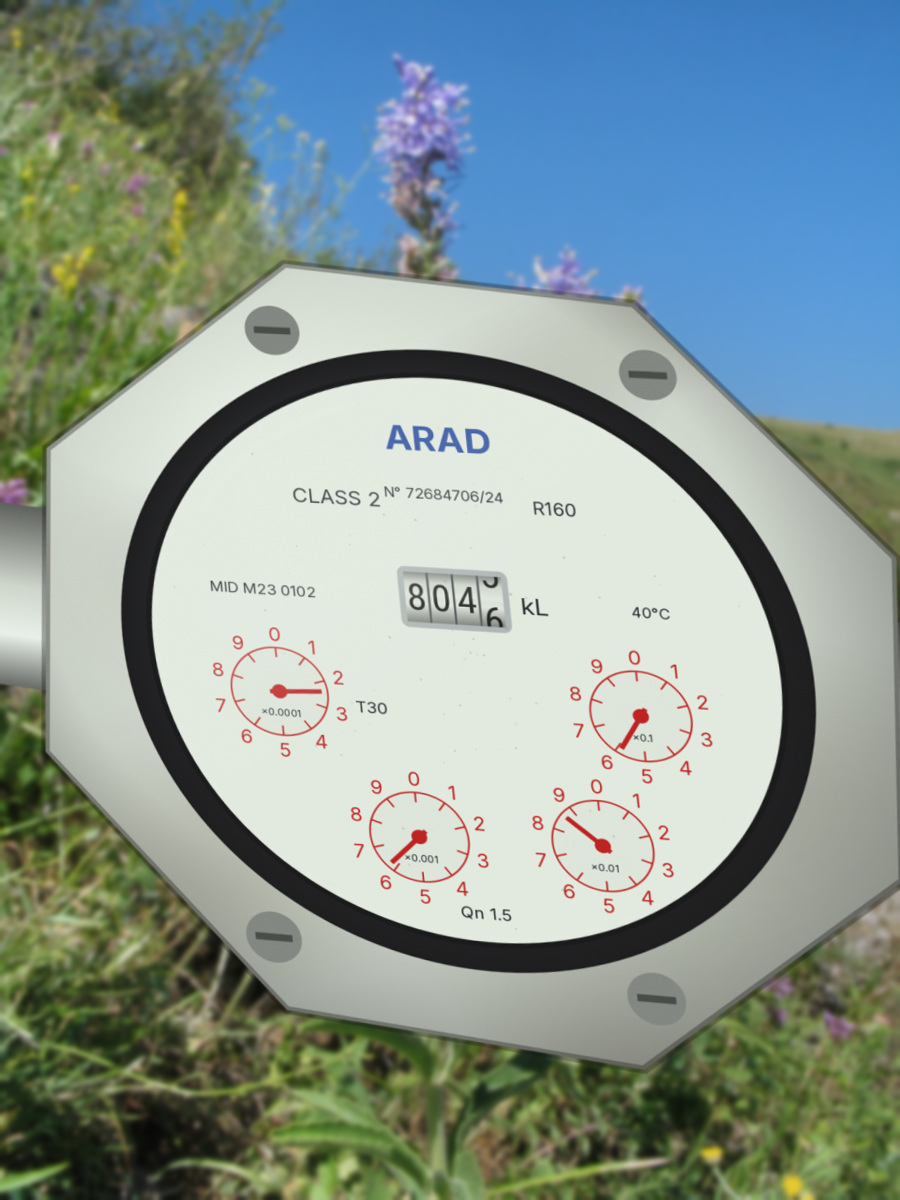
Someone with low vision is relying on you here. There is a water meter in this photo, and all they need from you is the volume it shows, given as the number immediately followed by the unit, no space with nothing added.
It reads 8045.5862kL
